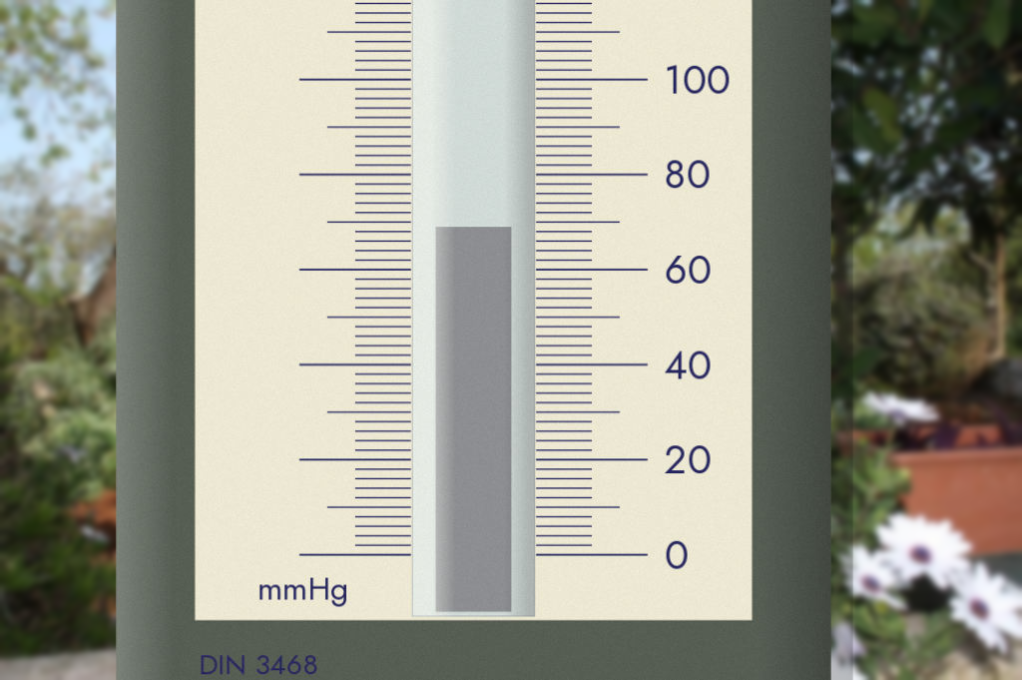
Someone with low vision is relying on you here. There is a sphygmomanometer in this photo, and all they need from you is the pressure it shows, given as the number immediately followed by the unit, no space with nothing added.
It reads 69mmHg
